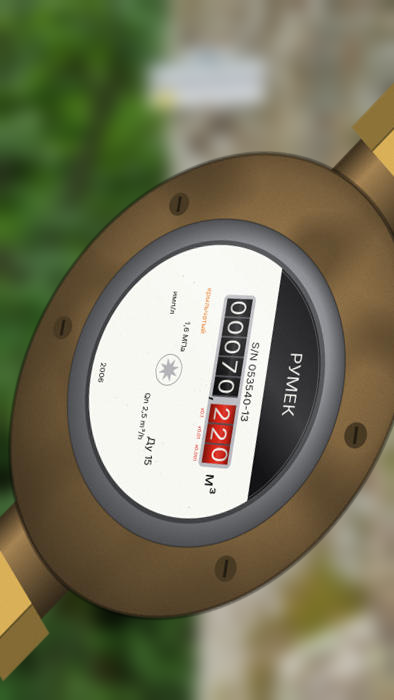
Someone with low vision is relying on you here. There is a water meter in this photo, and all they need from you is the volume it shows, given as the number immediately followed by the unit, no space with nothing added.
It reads 70.220m³
